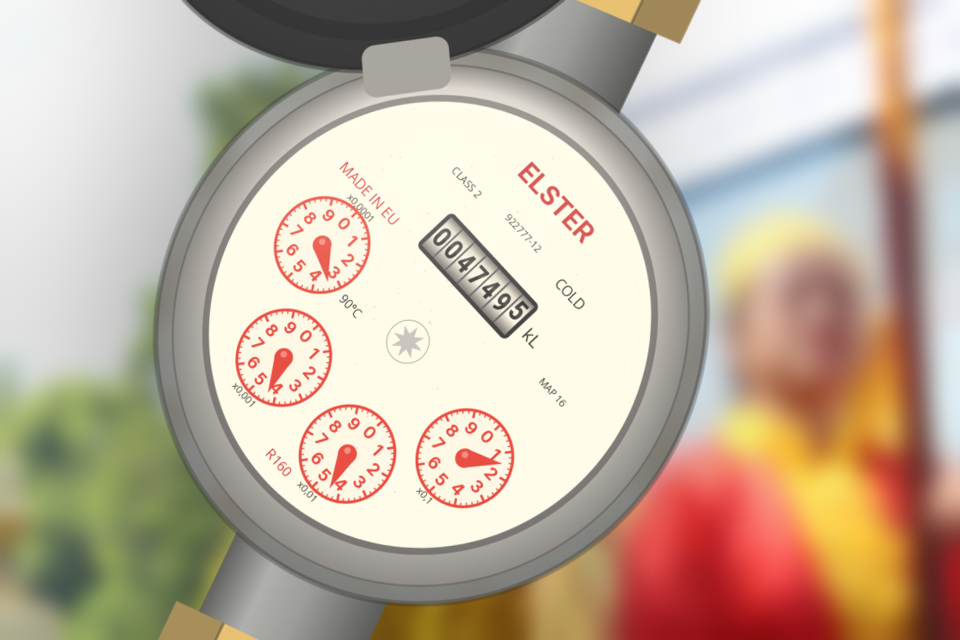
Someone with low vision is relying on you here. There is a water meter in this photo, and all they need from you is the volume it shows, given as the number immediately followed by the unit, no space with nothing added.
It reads 47495.1443kL
